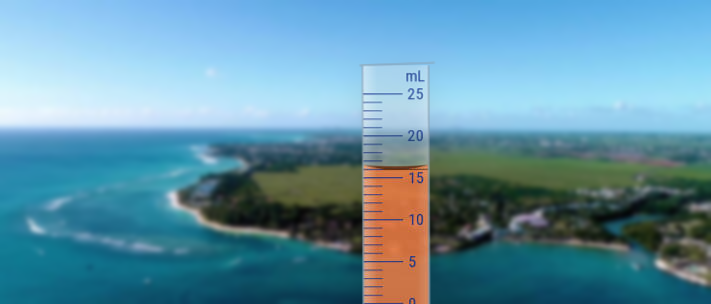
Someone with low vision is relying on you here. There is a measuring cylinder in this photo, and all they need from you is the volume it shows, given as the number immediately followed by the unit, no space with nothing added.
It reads 16mL
